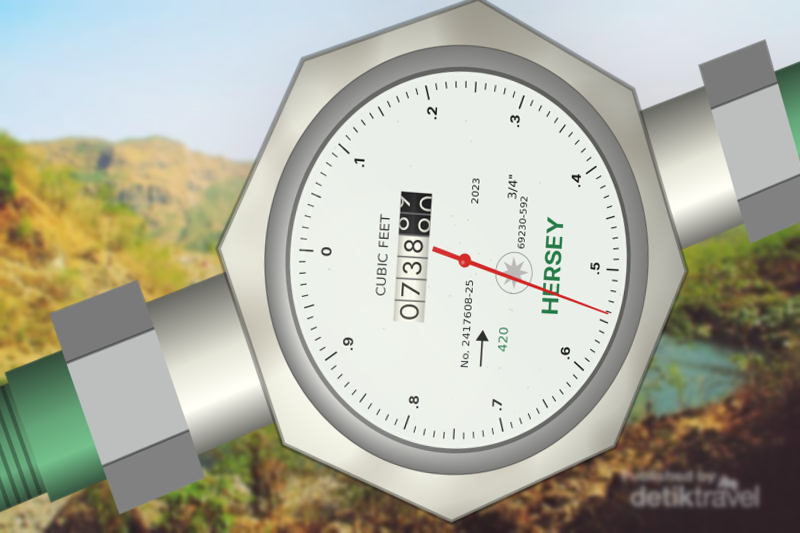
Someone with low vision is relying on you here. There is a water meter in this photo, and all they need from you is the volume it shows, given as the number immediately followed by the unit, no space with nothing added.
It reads 73889.54ft³
